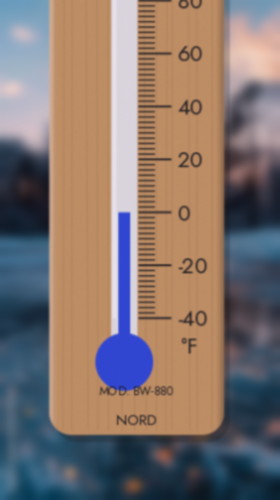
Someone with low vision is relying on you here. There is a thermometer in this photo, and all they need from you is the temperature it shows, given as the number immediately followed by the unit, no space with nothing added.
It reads 0°F
